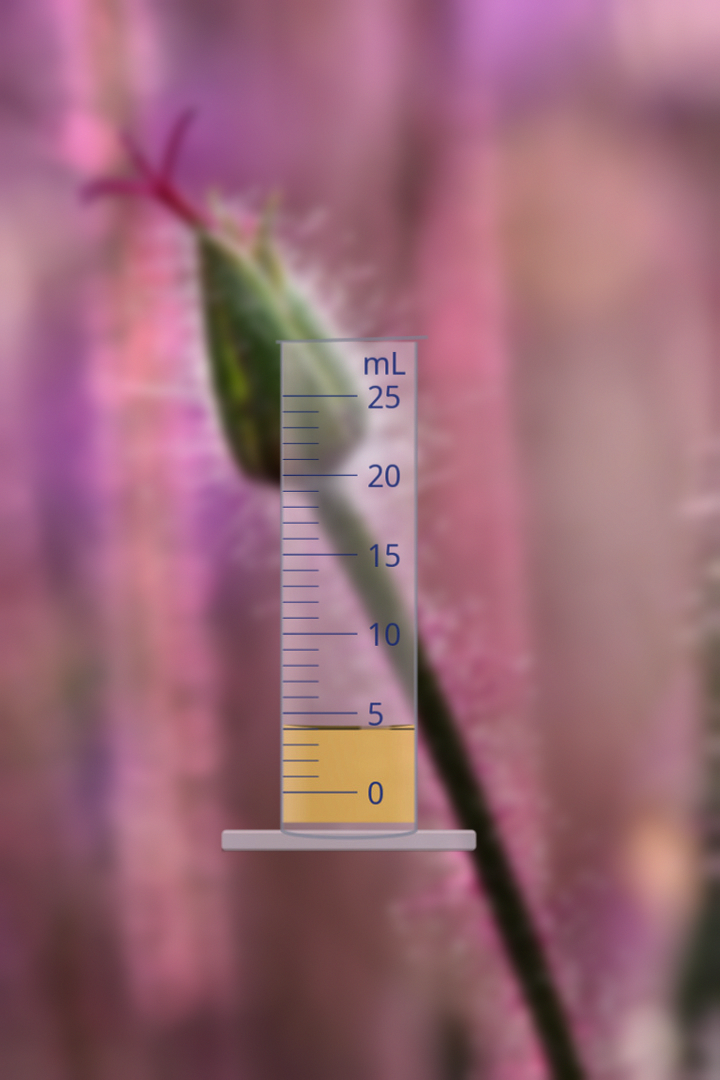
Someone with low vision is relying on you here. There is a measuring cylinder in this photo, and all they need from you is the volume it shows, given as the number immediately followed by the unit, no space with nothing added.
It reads 4mL
